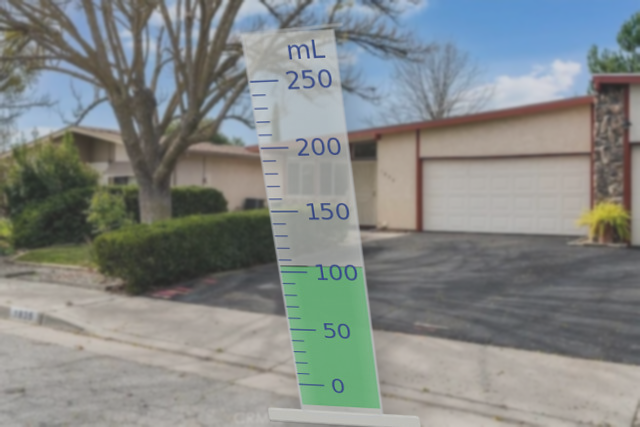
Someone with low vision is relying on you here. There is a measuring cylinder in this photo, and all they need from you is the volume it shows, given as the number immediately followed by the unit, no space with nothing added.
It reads 105mL
